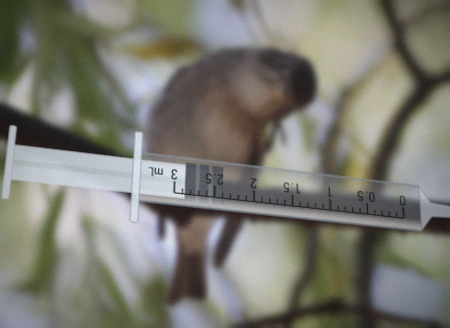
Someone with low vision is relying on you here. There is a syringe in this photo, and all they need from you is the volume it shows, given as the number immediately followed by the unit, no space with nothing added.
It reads 2.4mL
